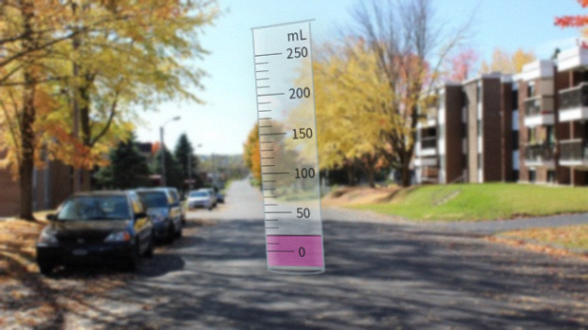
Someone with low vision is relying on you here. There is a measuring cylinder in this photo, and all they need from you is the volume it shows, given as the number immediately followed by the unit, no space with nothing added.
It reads 20mL
